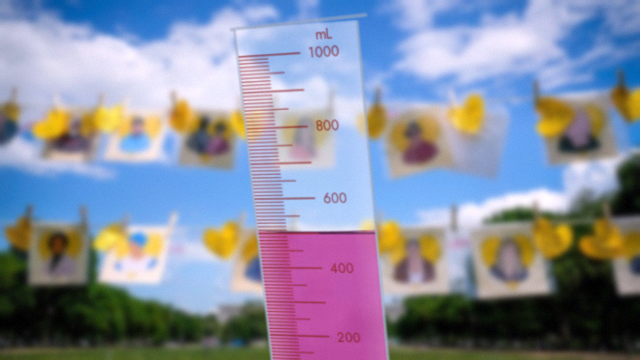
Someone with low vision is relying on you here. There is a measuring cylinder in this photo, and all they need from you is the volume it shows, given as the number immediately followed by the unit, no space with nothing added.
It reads 500mL
